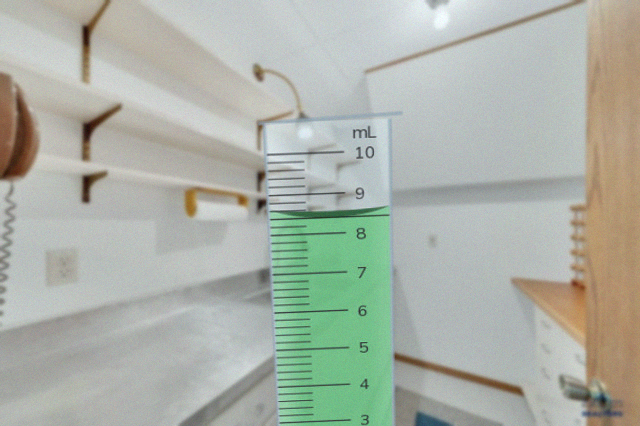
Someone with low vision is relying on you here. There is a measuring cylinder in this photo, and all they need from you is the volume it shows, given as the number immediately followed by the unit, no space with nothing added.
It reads 8.4mL
